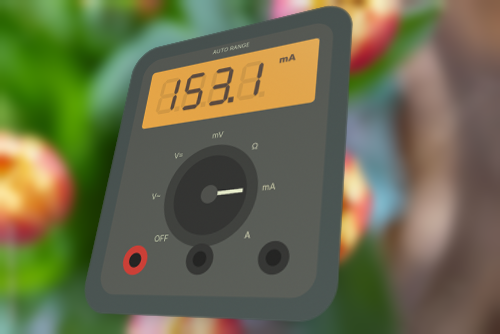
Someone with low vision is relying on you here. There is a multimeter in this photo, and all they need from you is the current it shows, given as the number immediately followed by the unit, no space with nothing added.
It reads 153.1mA
